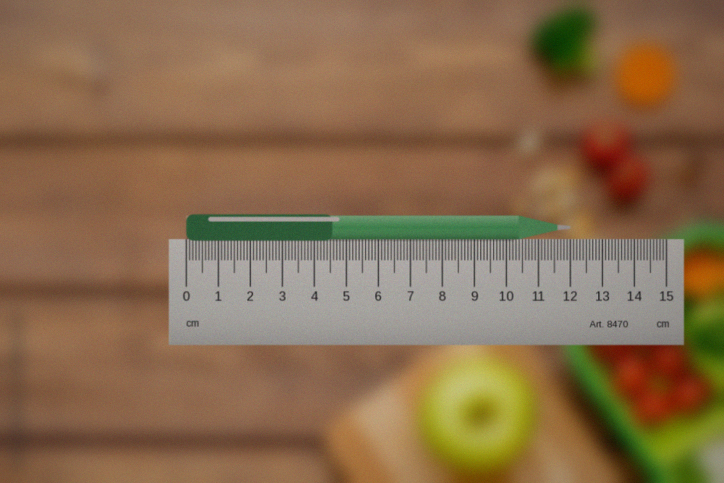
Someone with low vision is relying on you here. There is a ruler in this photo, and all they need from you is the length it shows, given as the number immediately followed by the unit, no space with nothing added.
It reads 12cm
